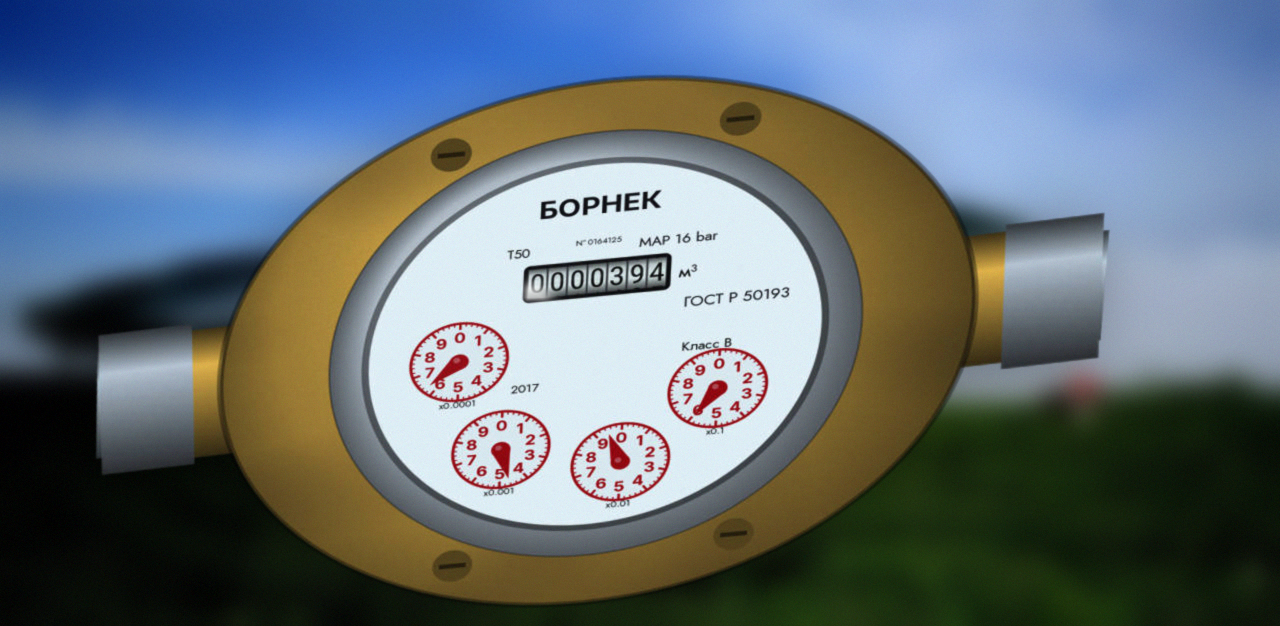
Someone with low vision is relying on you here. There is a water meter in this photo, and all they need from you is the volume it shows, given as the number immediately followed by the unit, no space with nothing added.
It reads 394.5946m³
